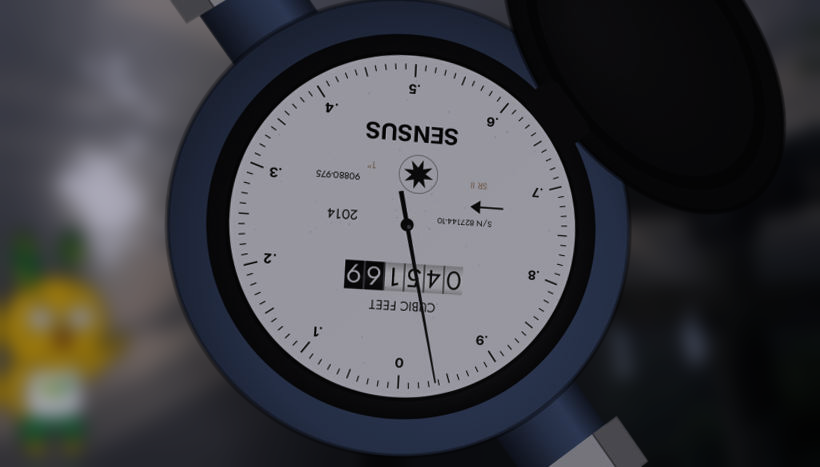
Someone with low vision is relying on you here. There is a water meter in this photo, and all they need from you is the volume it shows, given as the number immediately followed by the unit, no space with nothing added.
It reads 45168.96ft³
